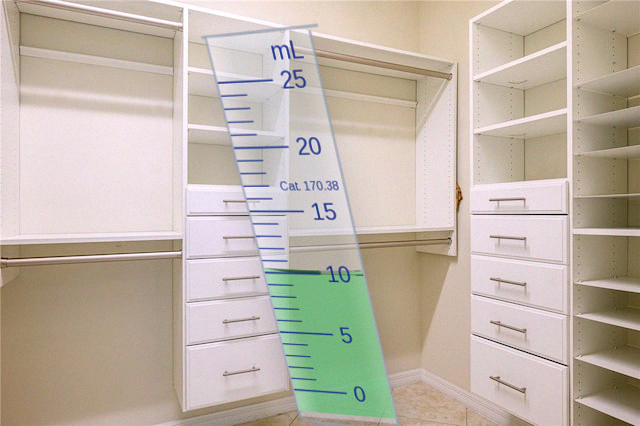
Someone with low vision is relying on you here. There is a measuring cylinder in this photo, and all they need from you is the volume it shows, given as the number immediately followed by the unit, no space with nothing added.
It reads 10mL
